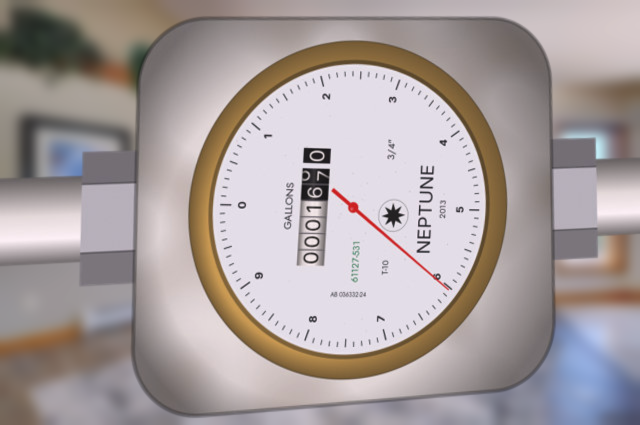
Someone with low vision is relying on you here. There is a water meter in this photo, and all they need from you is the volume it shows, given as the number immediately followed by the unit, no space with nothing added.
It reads 1666.0gal
